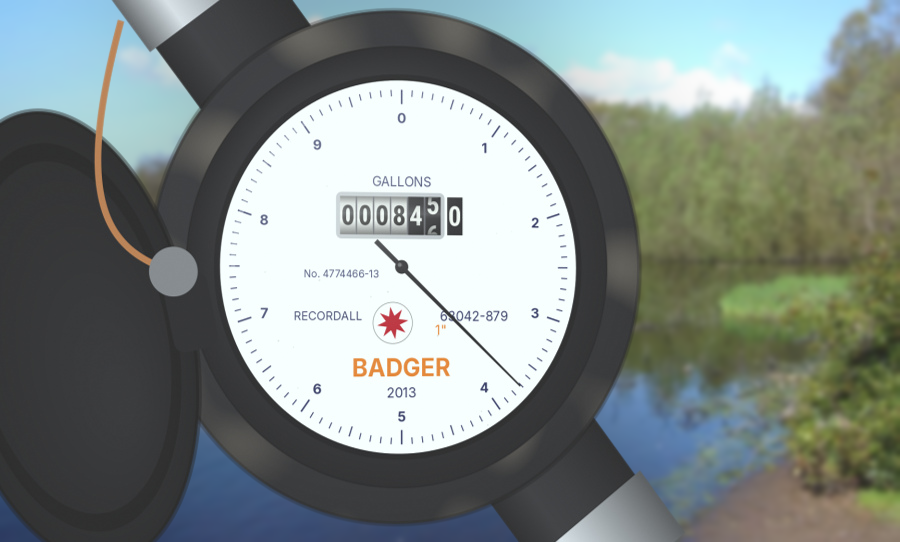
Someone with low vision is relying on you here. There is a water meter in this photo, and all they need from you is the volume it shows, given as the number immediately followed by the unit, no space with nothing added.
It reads 8453.7gal
